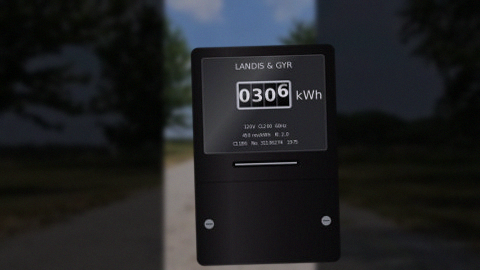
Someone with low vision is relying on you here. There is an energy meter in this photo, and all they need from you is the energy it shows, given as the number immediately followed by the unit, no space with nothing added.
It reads 306kWh
